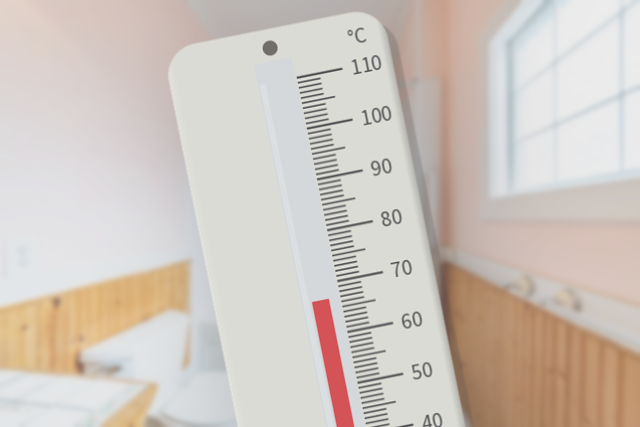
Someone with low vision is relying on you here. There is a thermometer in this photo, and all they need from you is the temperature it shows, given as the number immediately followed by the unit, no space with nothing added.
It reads 67°C
